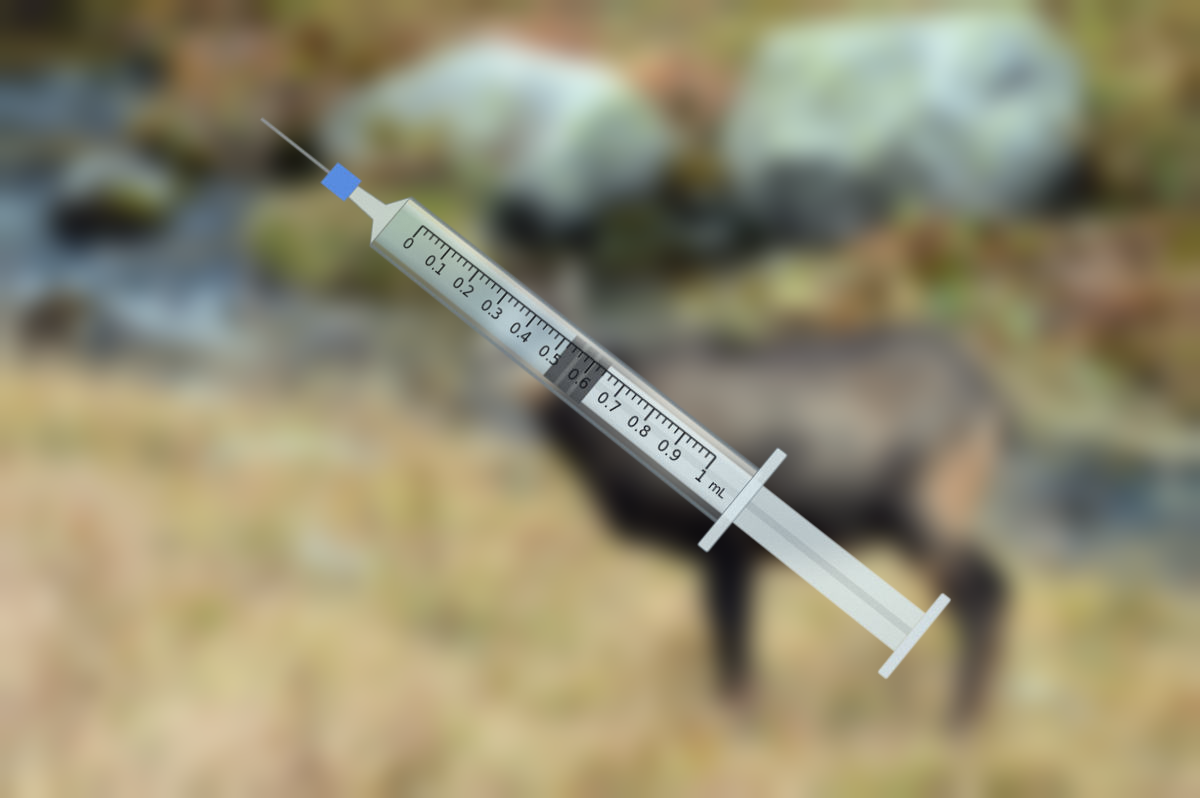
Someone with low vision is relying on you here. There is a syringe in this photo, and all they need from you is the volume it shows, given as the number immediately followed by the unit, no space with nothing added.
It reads 0.52mL
